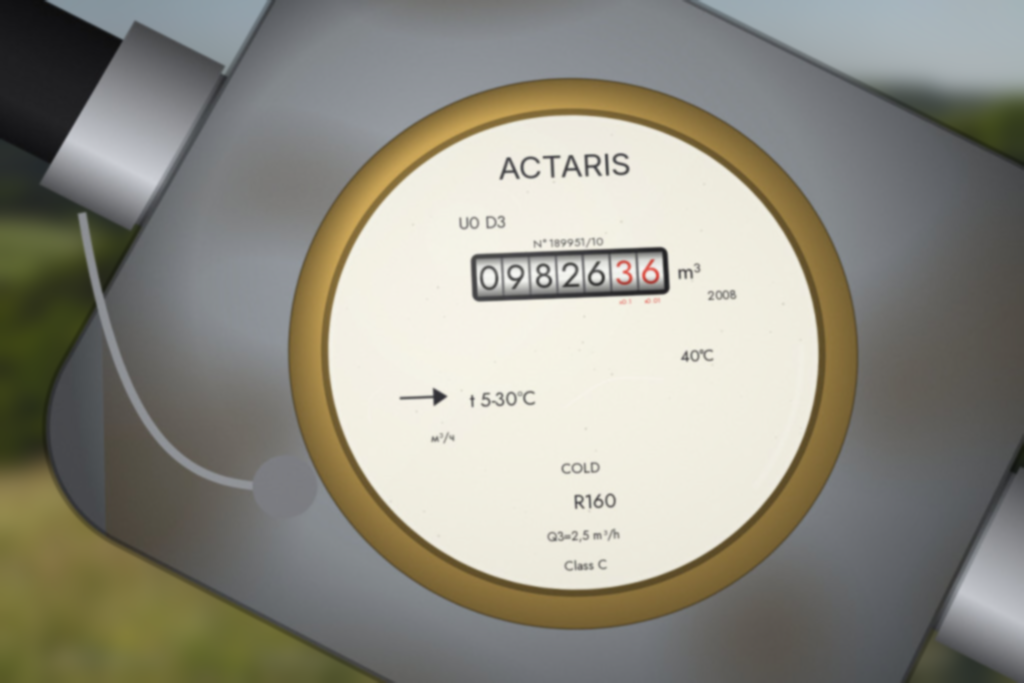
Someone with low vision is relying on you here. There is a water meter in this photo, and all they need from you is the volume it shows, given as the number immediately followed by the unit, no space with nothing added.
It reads 9826.36m³
